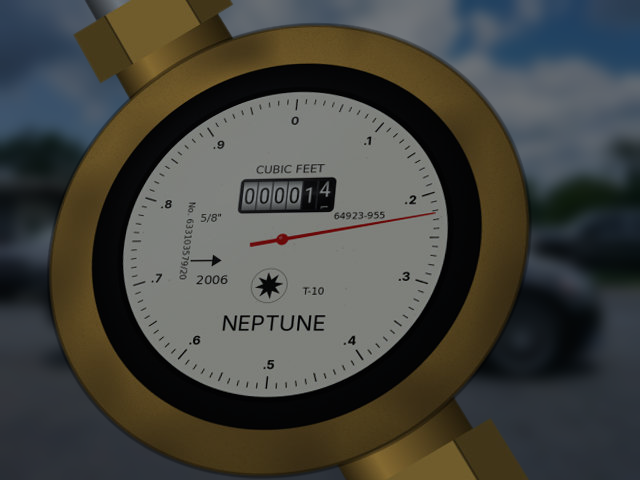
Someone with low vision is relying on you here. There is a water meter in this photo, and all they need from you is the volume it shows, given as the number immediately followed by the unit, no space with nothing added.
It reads 14.22ft³
